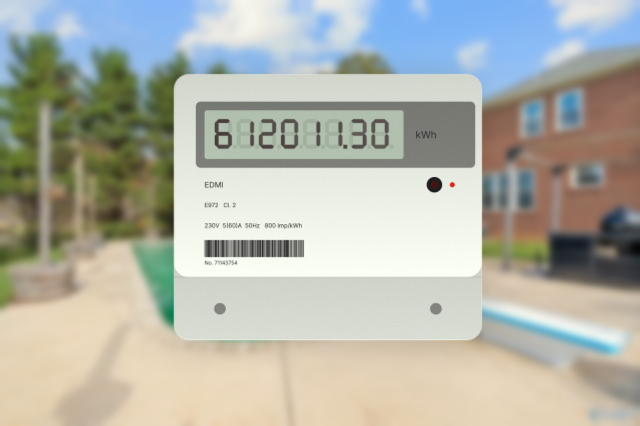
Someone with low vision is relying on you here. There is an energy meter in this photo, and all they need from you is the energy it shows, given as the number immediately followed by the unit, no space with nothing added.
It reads 612011.30kWh
